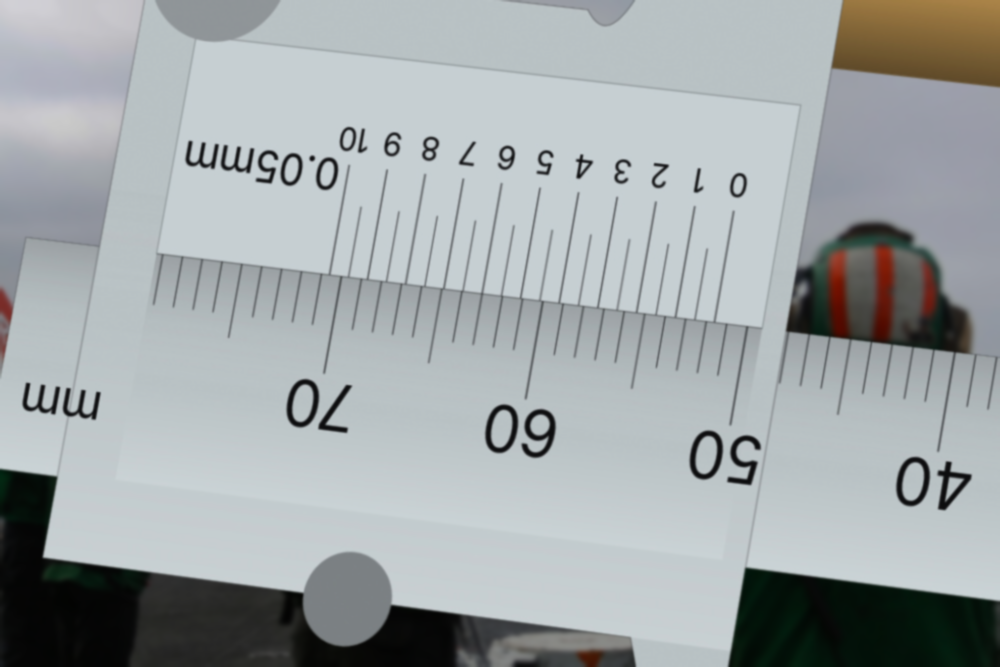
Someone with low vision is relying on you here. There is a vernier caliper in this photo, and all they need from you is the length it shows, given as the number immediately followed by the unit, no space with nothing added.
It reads 51.6mm
